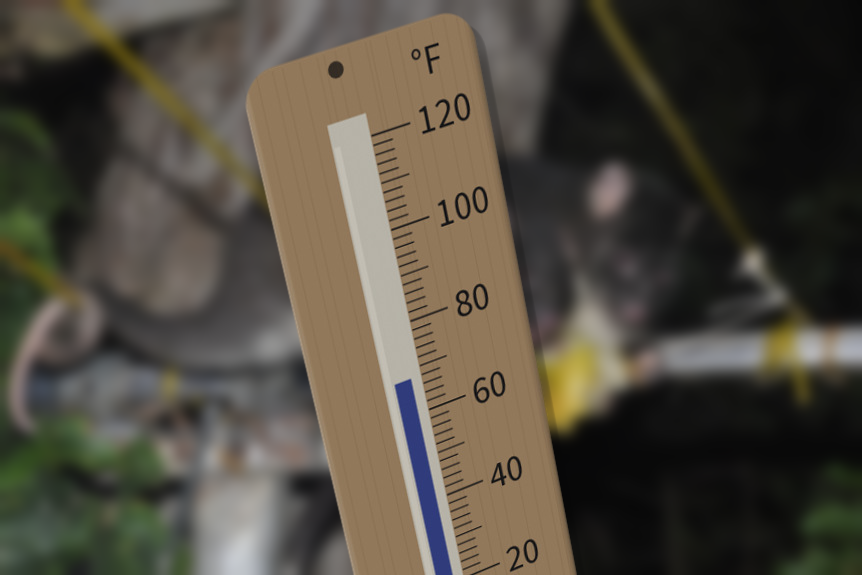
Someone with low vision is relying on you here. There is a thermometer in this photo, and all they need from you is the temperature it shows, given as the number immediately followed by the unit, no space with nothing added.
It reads 68°F
